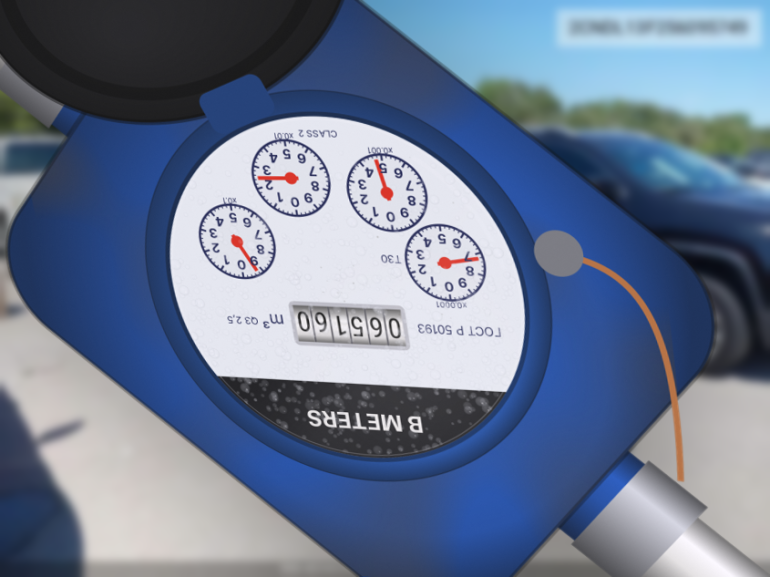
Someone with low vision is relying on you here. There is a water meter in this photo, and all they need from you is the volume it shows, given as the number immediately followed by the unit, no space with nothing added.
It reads 65159.9247m³
